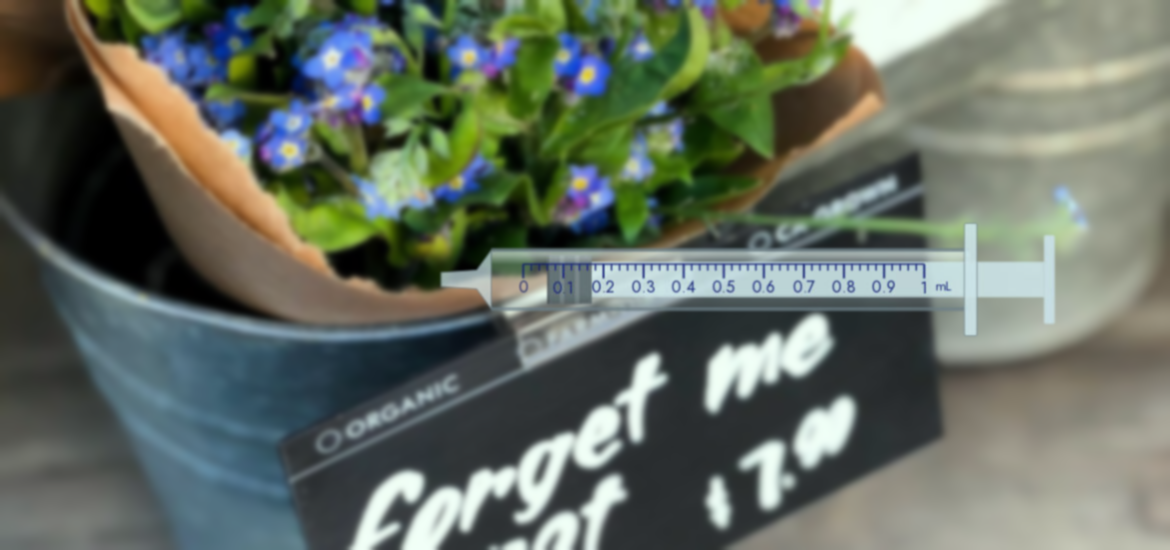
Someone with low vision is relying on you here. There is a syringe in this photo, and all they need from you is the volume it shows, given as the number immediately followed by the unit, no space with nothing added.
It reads 0.06mL
